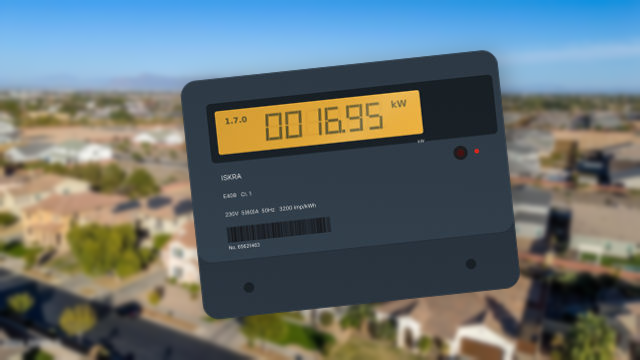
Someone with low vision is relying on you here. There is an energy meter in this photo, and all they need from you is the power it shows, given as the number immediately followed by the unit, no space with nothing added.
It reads 16.95kW
